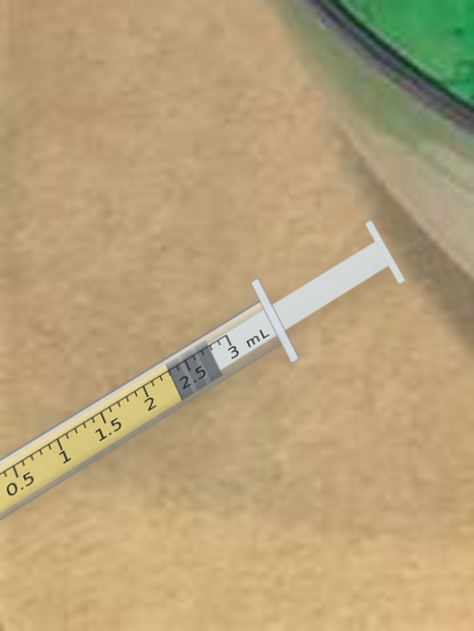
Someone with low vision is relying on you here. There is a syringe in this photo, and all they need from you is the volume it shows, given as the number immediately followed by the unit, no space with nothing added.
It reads 2.3mL
